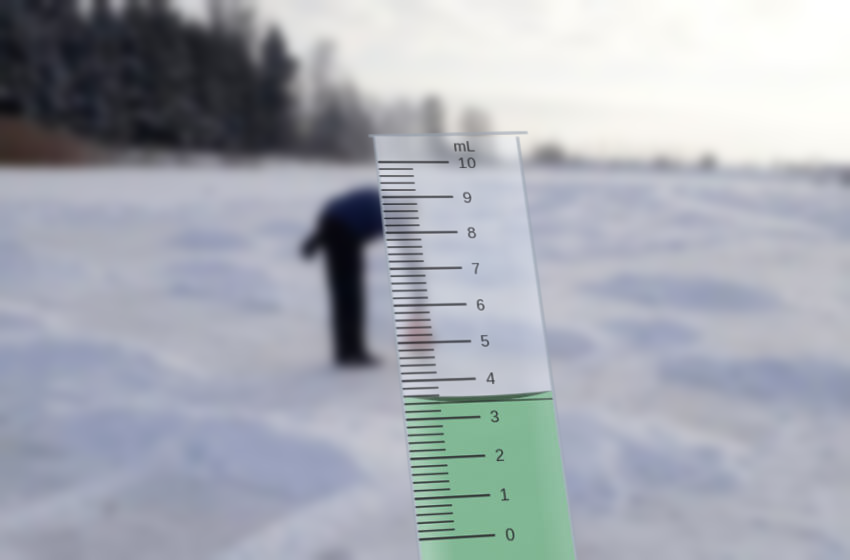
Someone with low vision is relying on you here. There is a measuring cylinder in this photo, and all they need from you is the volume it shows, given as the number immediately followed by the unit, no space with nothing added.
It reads 3.4mL
